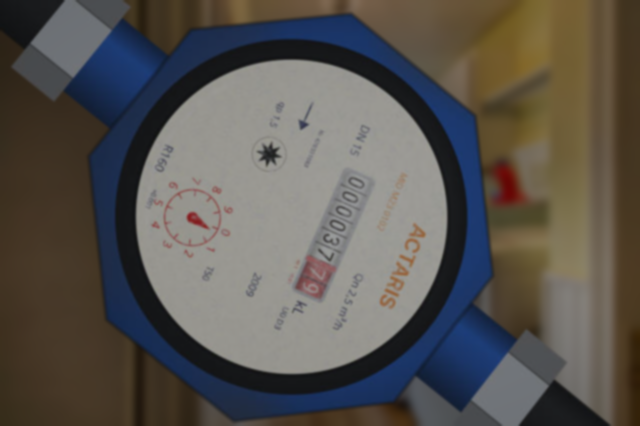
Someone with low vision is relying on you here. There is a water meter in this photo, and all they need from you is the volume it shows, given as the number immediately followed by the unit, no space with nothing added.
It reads 37.790kL
